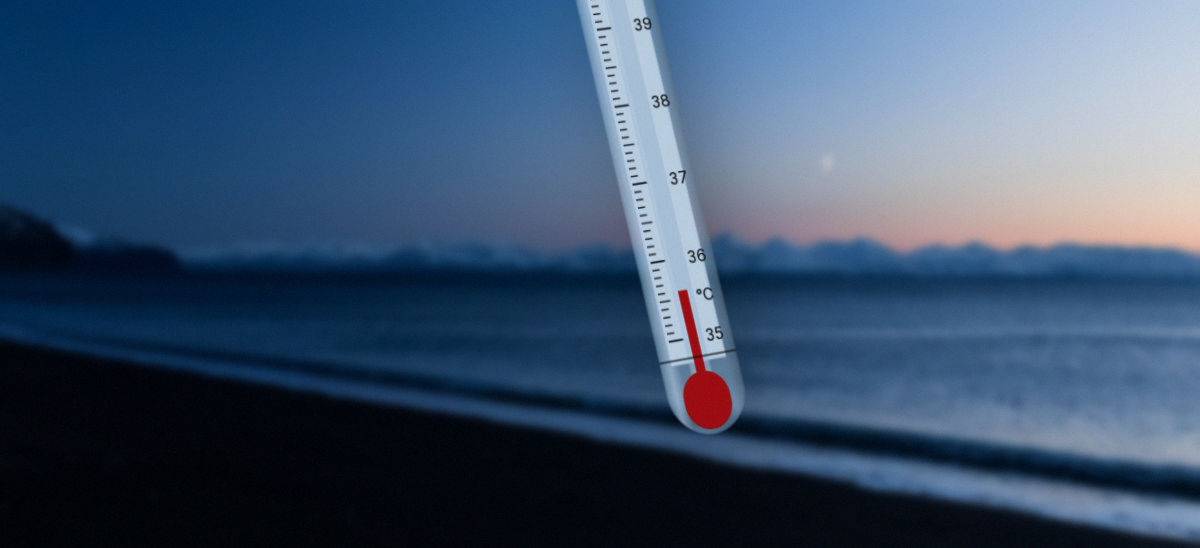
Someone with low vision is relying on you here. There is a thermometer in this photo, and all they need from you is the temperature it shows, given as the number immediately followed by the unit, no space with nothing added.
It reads 35.6°C
